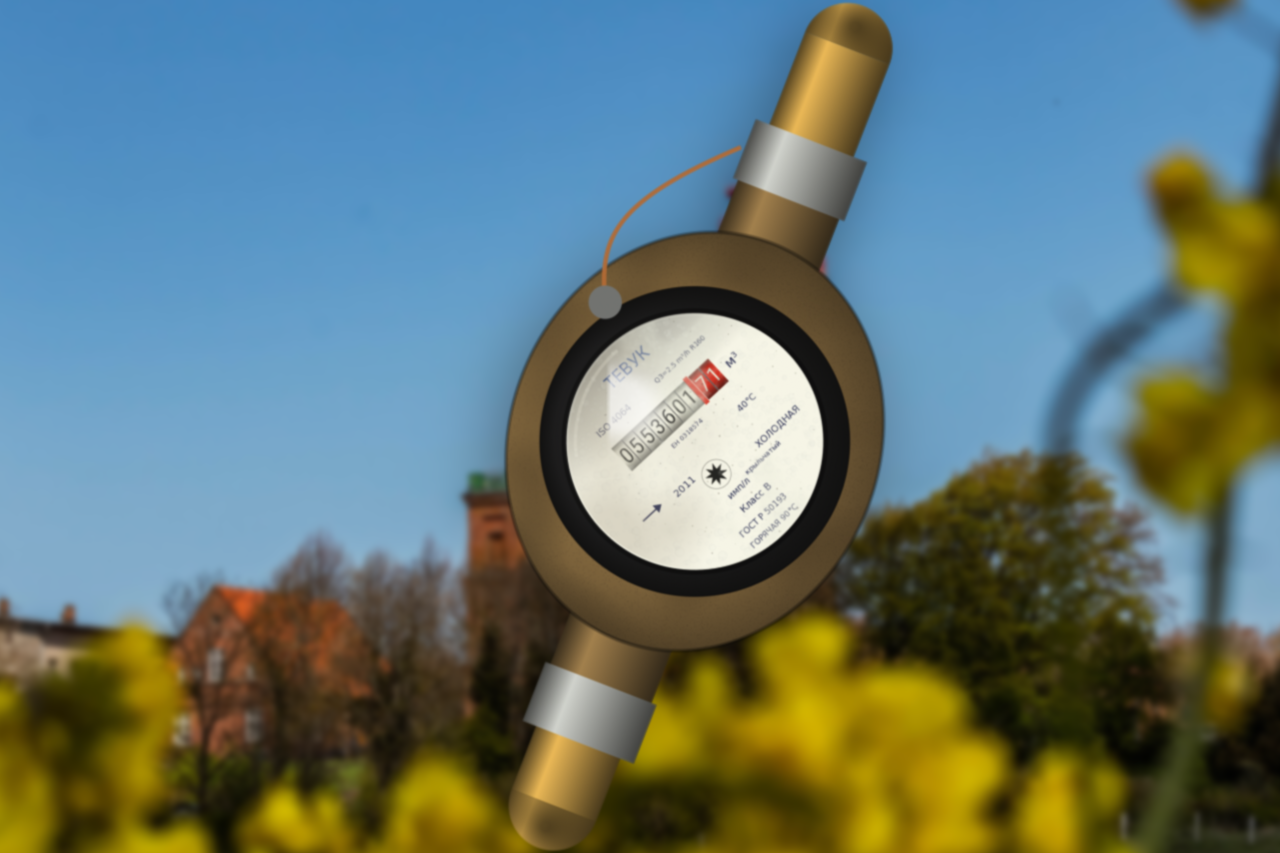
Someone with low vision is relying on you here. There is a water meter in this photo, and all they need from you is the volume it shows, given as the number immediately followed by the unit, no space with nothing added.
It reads 553601.71m³
